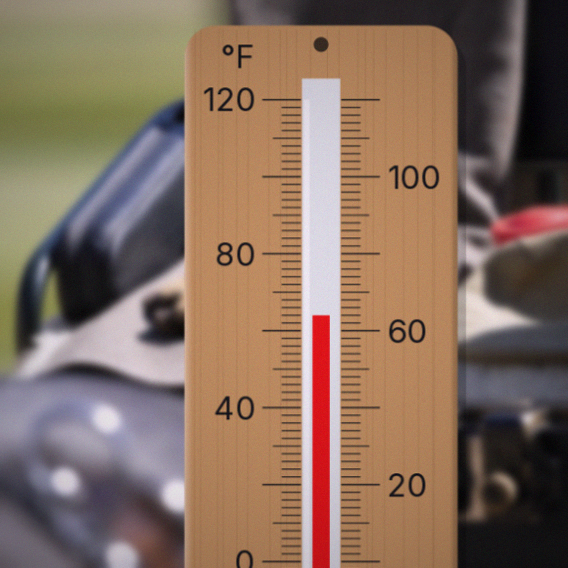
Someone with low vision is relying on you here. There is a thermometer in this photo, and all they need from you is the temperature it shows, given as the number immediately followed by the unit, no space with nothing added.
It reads 64°F
